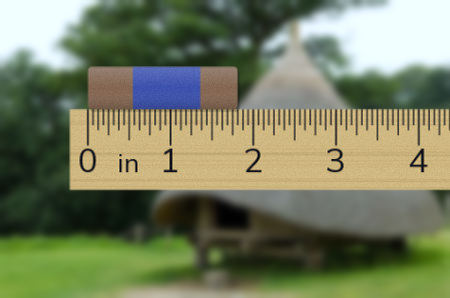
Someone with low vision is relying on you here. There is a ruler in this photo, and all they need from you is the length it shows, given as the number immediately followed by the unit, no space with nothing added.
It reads 1.8125in
